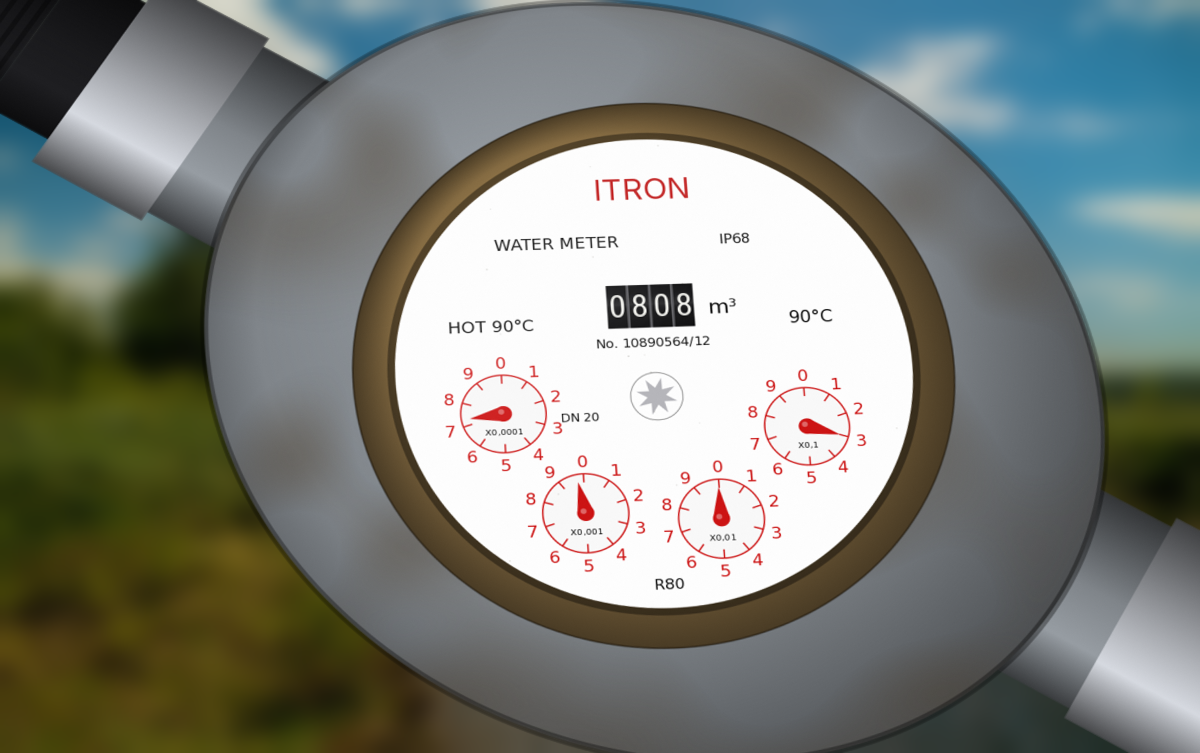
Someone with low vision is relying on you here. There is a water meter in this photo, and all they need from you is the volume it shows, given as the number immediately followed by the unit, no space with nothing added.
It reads 808.2997m³
